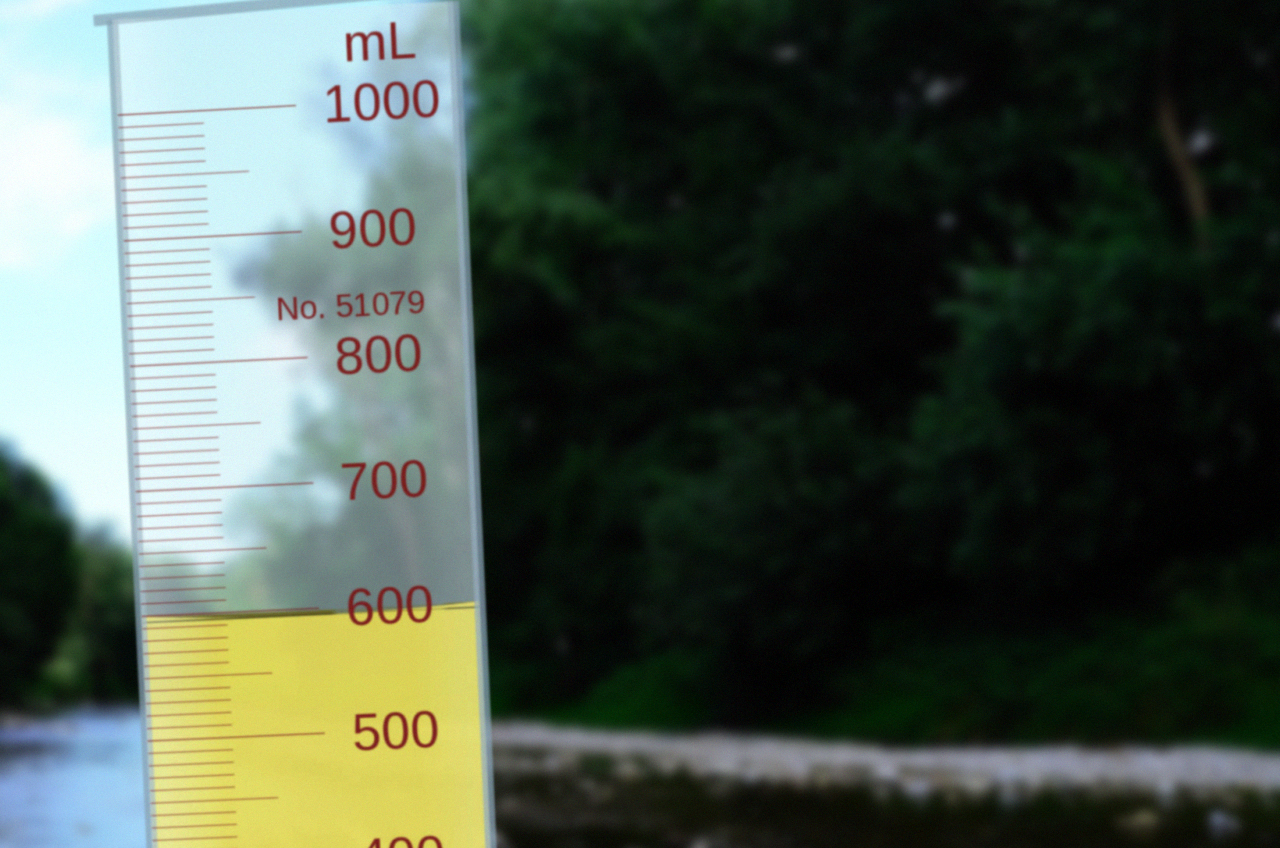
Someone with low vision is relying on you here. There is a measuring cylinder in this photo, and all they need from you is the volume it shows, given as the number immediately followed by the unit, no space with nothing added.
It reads 595mL
